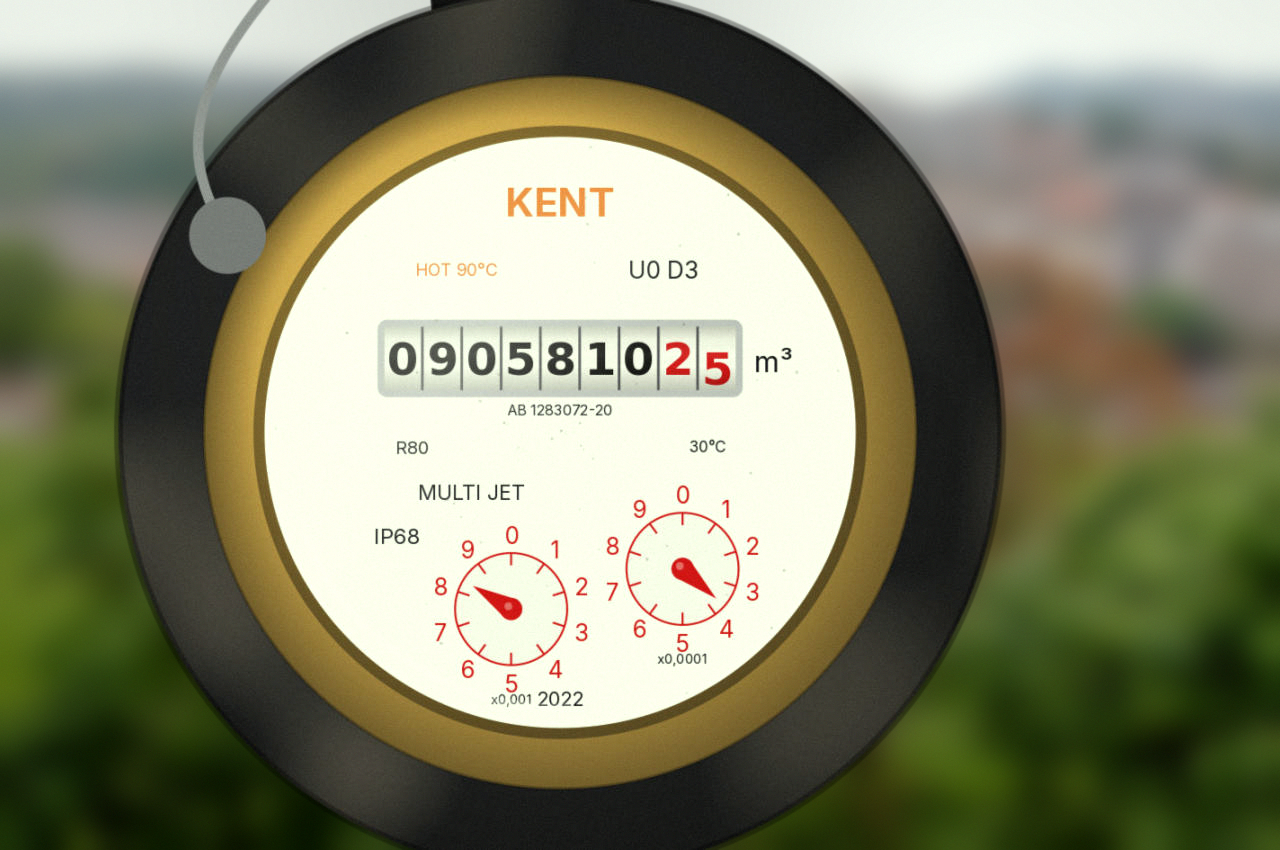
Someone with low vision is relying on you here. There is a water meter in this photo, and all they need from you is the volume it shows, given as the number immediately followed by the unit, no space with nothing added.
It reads 905810.2483m³
